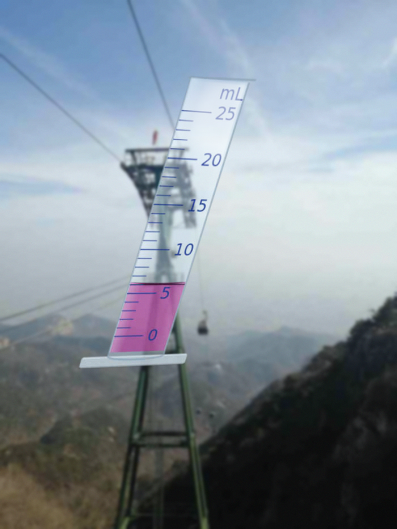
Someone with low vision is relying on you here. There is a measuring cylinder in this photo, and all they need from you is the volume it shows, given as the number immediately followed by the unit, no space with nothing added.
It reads 6mL
